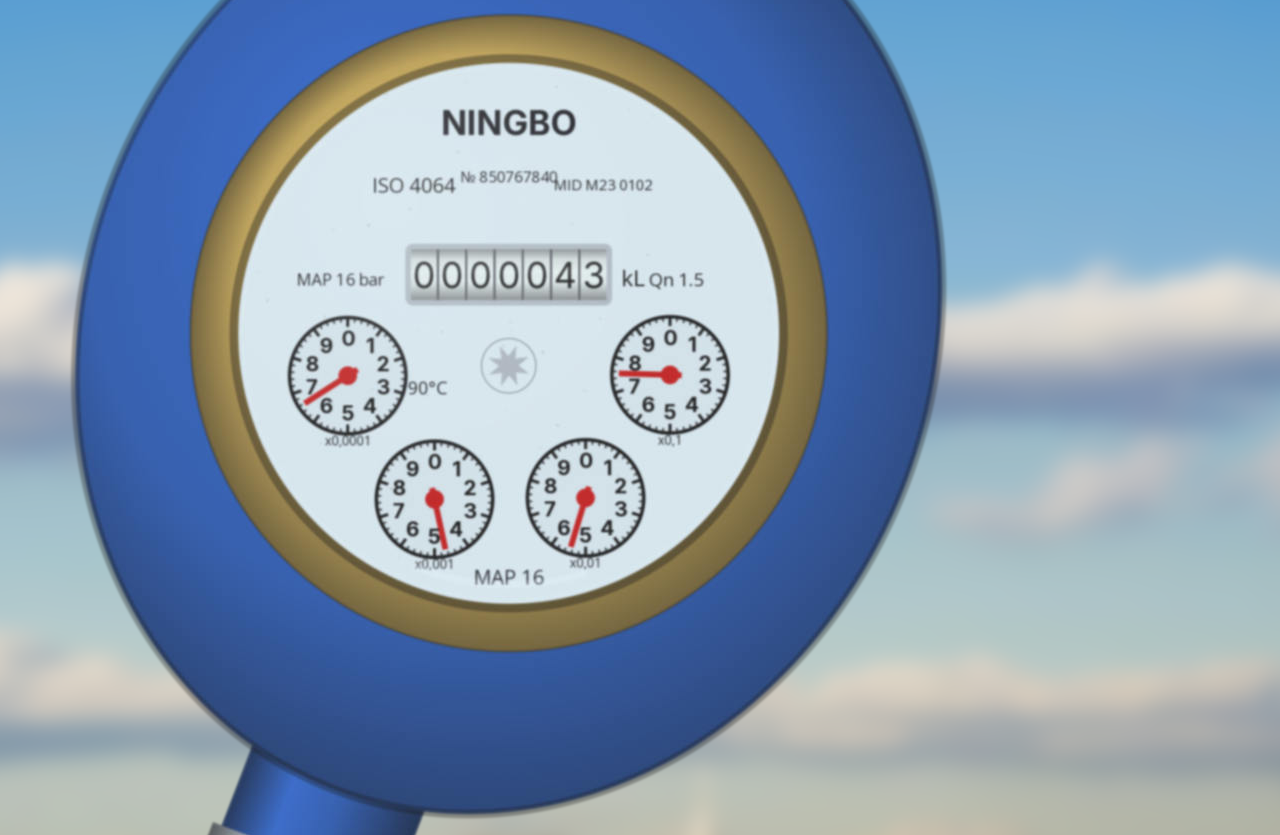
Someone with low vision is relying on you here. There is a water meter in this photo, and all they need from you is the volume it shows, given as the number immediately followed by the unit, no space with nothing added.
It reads 43.7546kL
